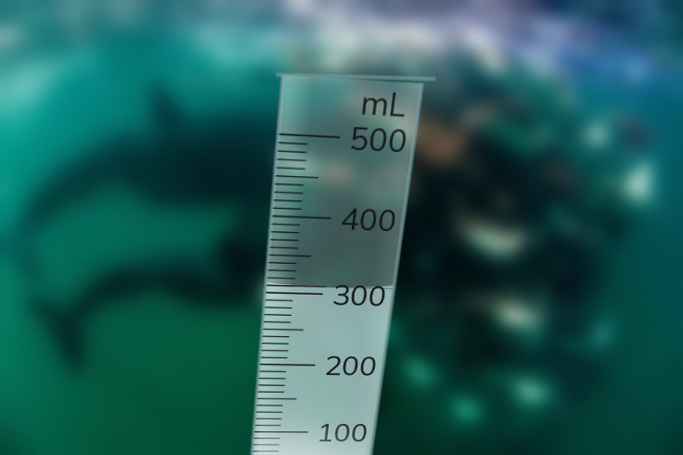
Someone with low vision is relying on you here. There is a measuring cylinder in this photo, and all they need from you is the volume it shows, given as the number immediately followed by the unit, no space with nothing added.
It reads 310mL
